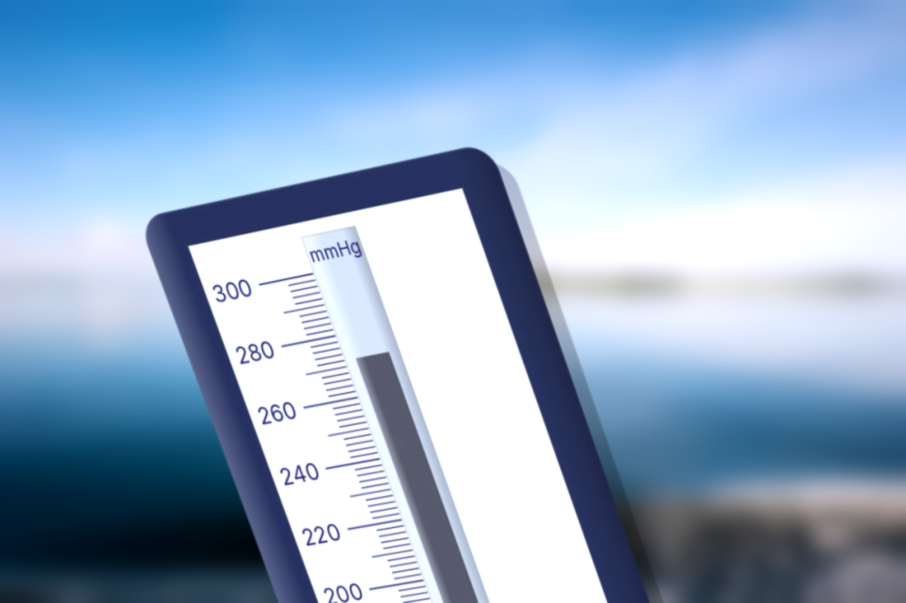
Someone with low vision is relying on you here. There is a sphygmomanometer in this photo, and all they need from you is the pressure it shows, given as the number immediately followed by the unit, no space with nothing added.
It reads 272mmHg
